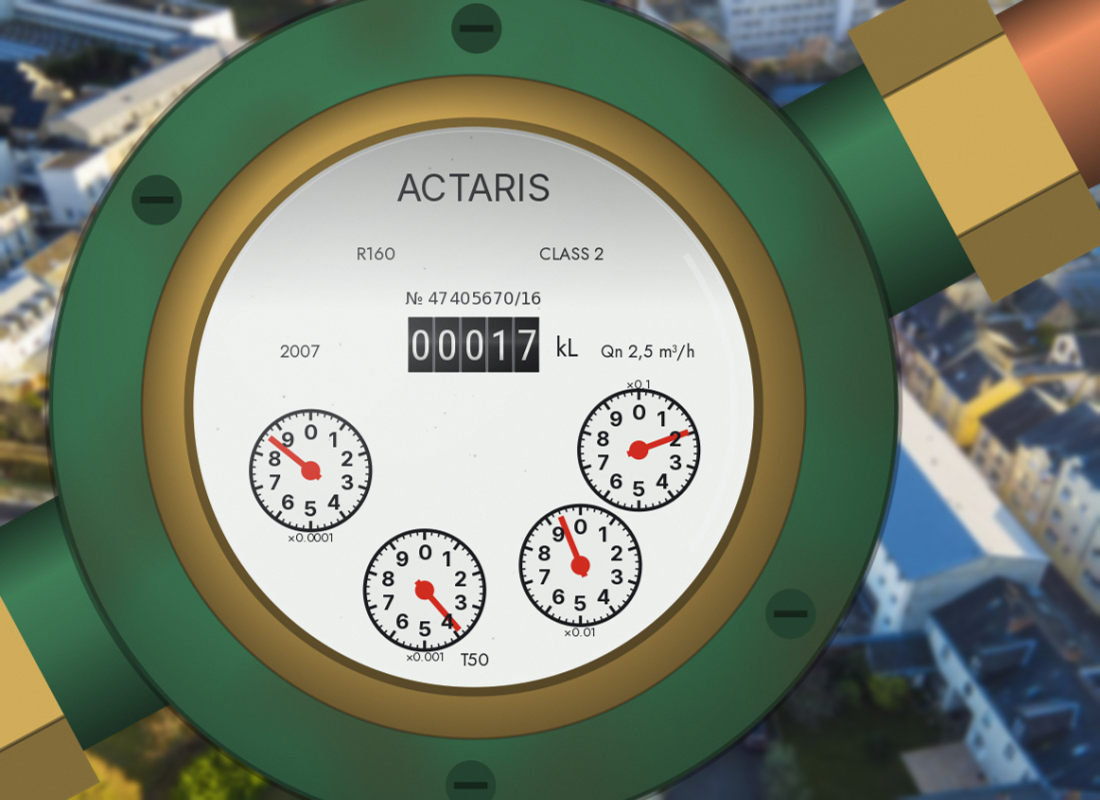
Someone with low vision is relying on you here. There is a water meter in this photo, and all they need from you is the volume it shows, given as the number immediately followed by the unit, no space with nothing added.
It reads 17.1938kL
